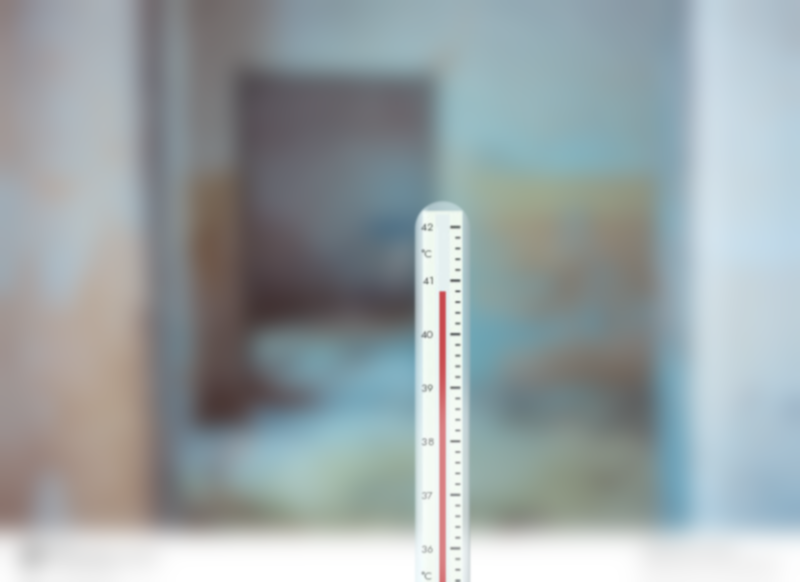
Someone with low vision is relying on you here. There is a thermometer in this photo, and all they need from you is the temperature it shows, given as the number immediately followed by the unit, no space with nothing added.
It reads 40.8°C
